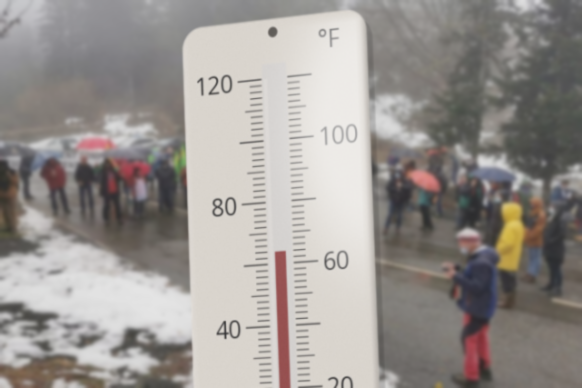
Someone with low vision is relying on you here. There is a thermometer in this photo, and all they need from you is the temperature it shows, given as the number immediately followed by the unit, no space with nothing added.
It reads 64°F
